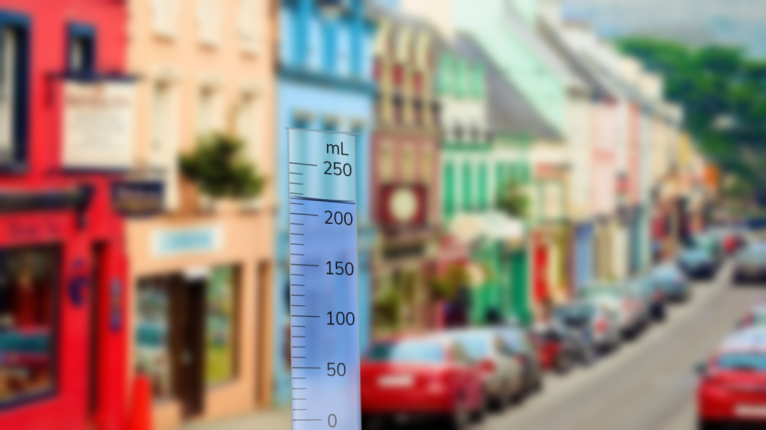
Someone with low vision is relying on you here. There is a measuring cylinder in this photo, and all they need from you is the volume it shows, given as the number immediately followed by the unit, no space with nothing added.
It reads 215mL
